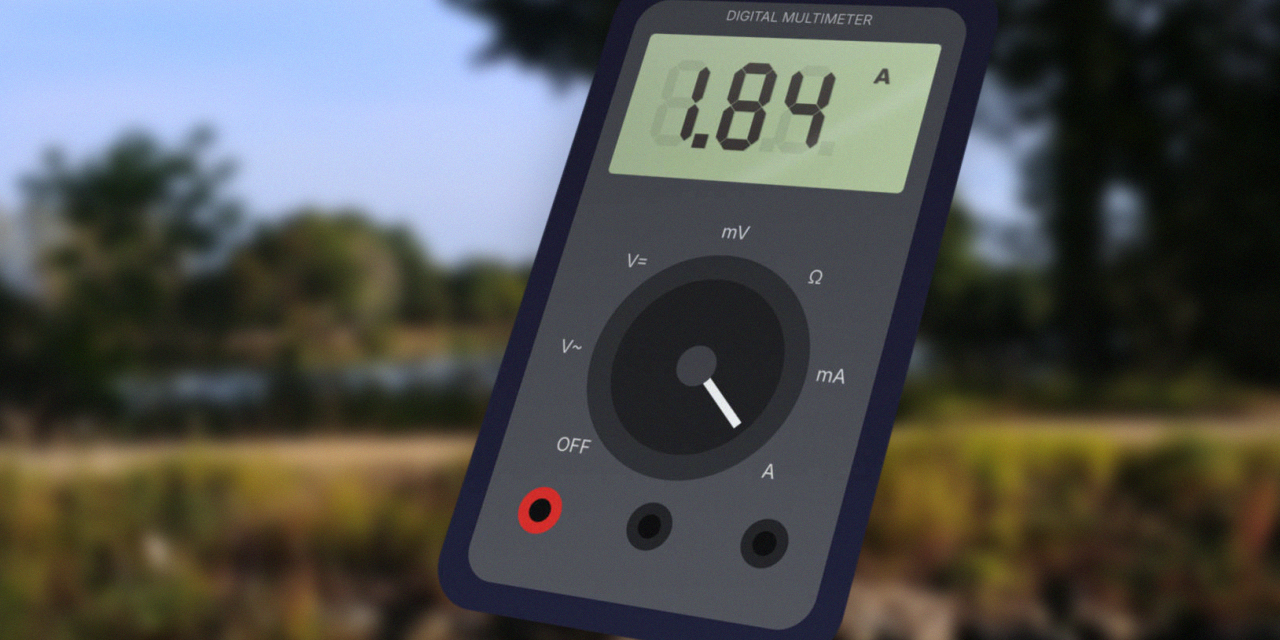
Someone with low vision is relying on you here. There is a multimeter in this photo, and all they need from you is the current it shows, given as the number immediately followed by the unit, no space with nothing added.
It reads 1.84A
